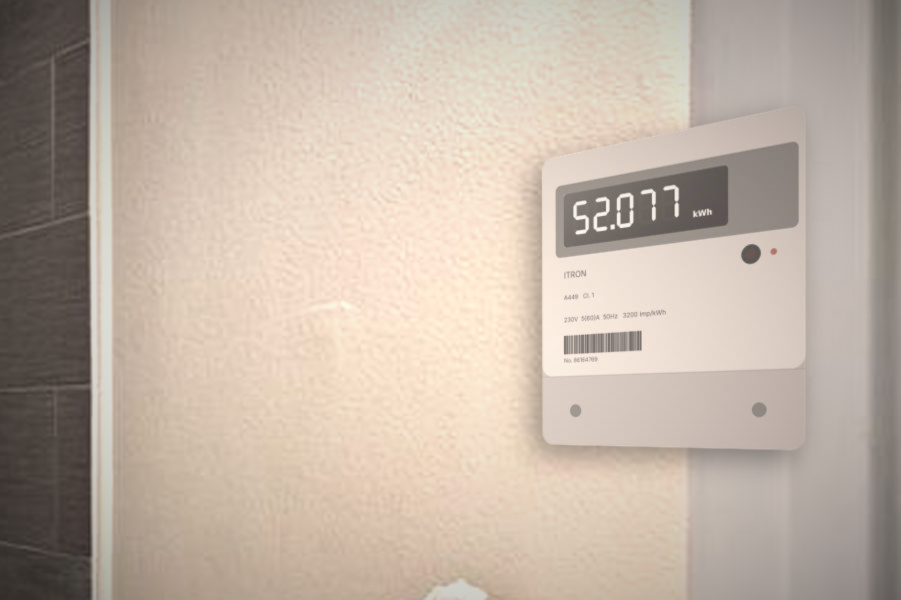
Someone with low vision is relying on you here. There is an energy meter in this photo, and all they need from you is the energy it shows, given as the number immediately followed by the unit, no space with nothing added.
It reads 52.077kWh
